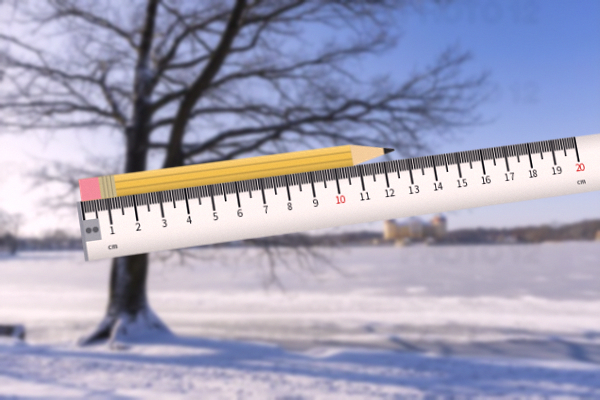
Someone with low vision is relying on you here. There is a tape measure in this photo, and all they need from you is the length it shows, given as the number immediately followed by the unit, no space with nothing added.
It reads 12.5cm
